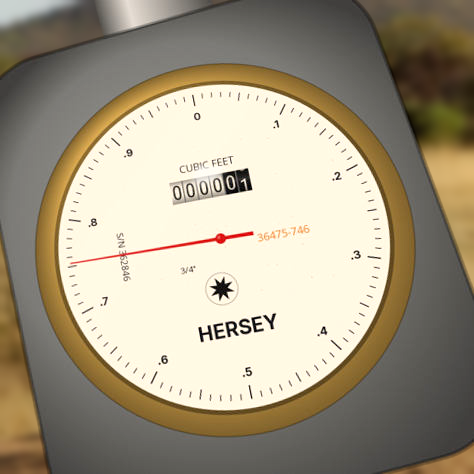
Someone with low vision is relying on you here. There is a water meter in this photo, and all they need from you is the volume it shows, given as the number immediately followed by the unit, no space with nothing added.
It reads 0.75ft³
